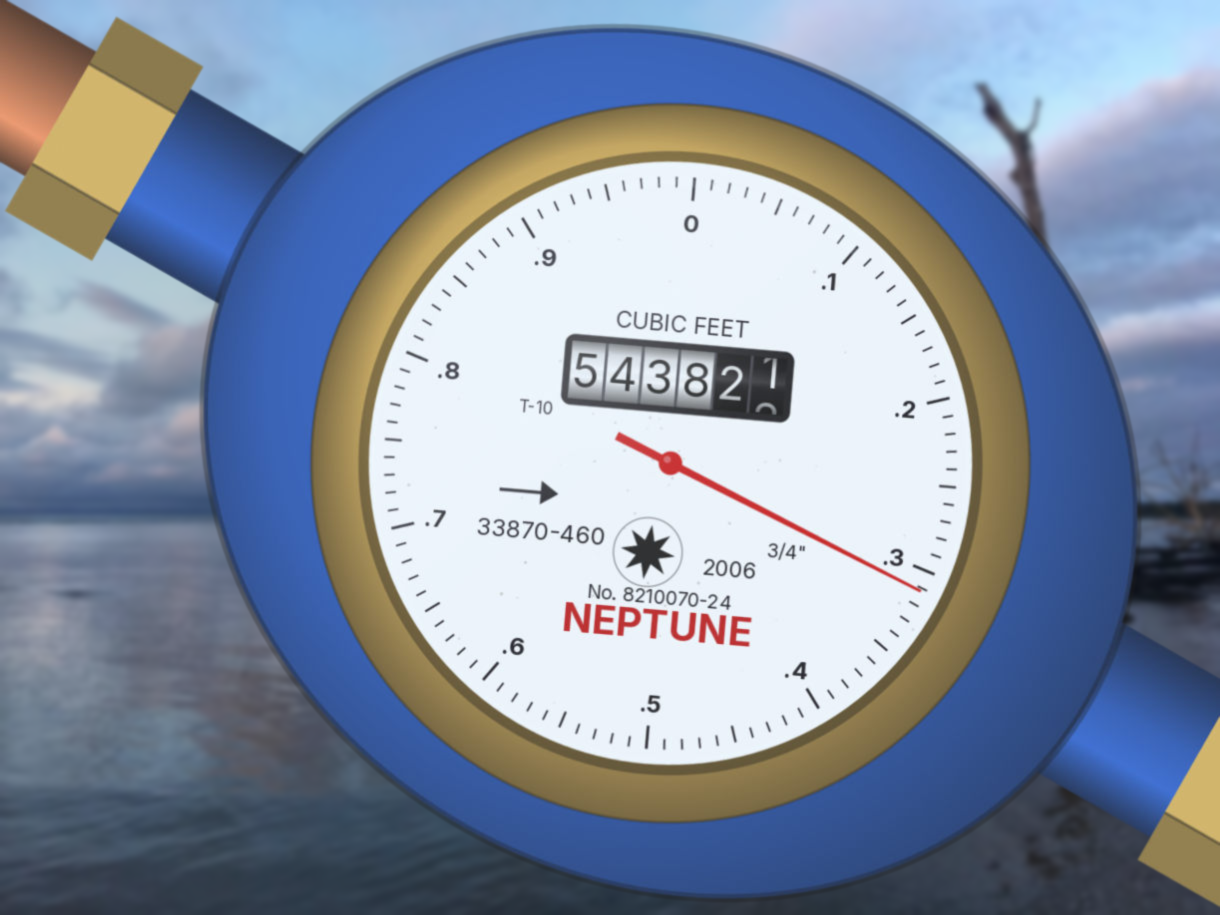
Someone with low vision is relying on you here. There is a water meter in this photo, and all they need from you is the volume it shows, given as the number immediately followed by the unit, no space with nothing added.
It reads 543821.31ft³
